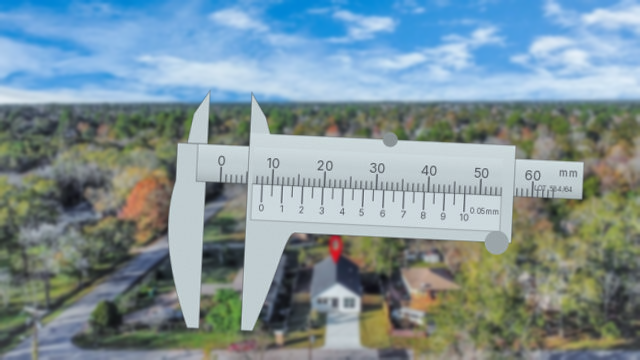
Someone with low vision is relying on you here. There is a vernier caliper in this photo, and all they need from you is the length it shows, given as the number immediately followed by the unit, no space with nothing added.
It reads 8.0mm
